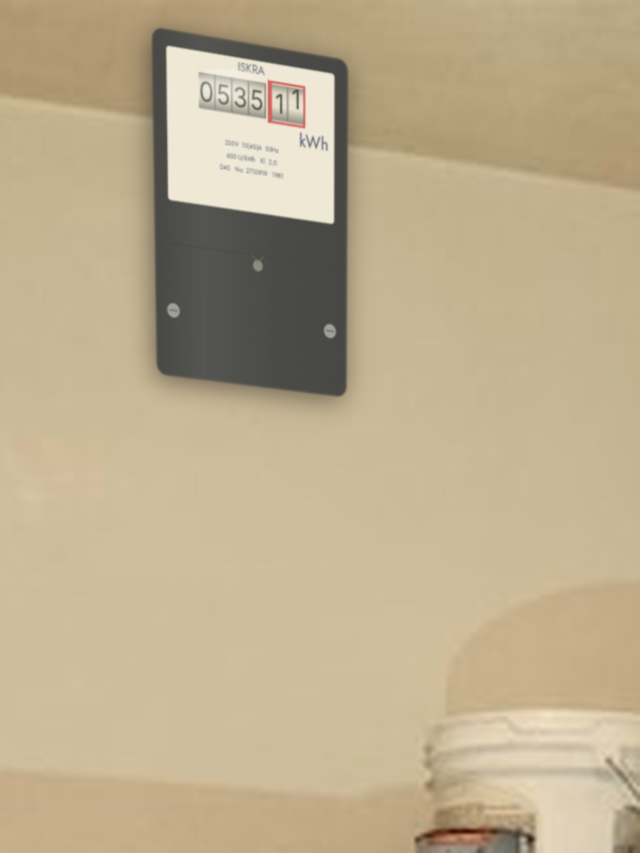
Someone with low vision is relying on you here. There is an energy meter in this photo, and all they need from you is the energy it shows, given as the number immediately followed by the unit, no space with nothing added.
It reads 535.11kWh
